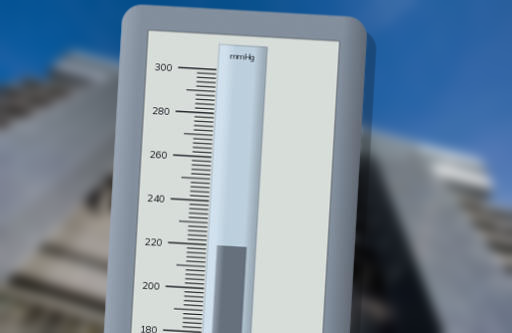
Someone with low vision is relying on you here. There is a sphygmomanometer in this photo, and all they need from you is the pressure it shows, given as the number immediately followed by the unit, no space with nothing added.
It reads 220mmHg
